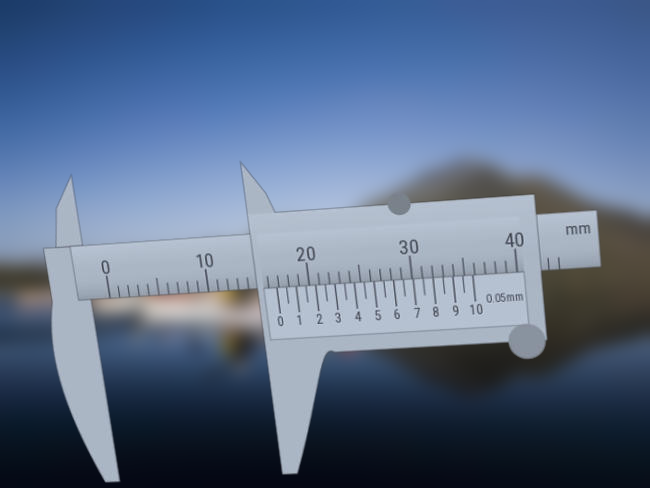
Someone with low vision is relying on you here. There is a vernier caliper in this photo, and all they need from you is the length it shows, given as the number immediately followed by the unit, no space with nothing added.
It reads 16.8mm
